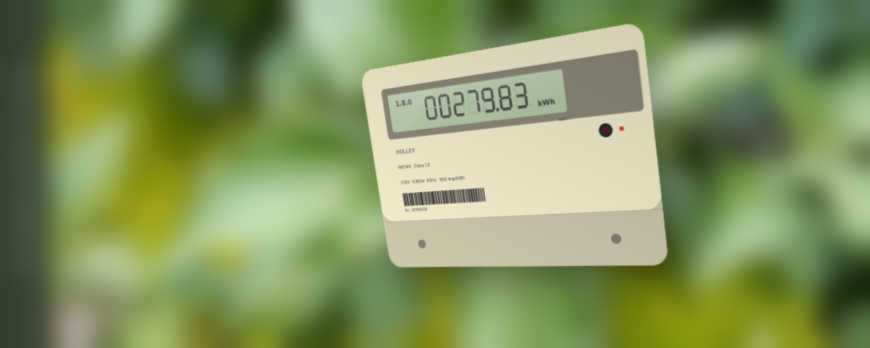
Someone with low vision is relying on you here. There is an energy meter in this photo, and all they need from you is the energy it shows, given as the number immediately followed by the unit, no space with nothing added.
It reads 279.83kWh
